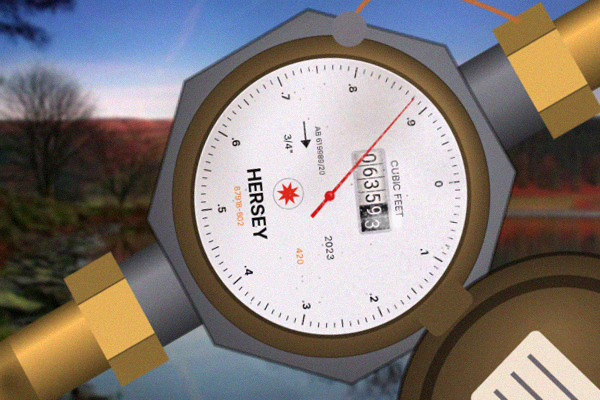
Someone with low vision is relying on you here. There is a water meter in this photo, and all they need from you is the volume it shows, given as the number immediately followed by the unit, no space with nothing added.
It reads 63592.88ft³
